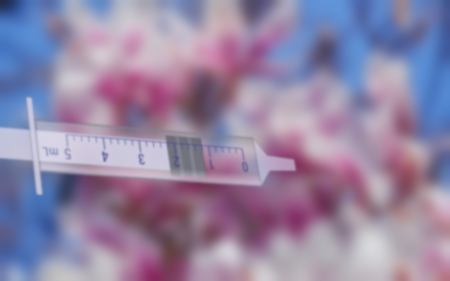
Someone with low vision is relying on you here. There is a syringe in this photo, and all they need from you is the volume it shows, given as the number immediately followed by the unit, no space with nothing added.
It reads 1.2mL
